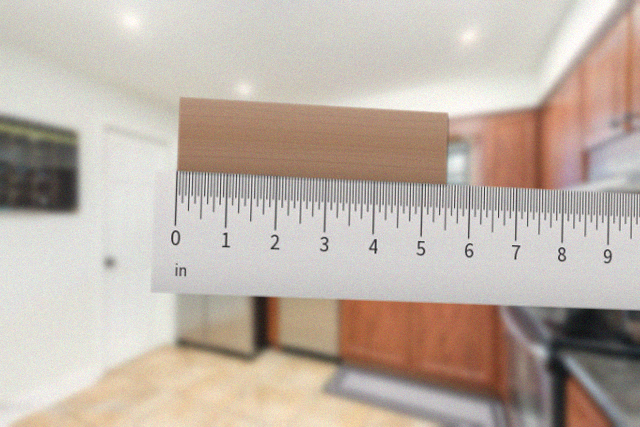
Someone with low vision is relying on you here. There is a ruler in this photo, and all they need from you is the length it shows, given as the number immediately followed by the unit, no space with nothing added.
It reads 5.5in
